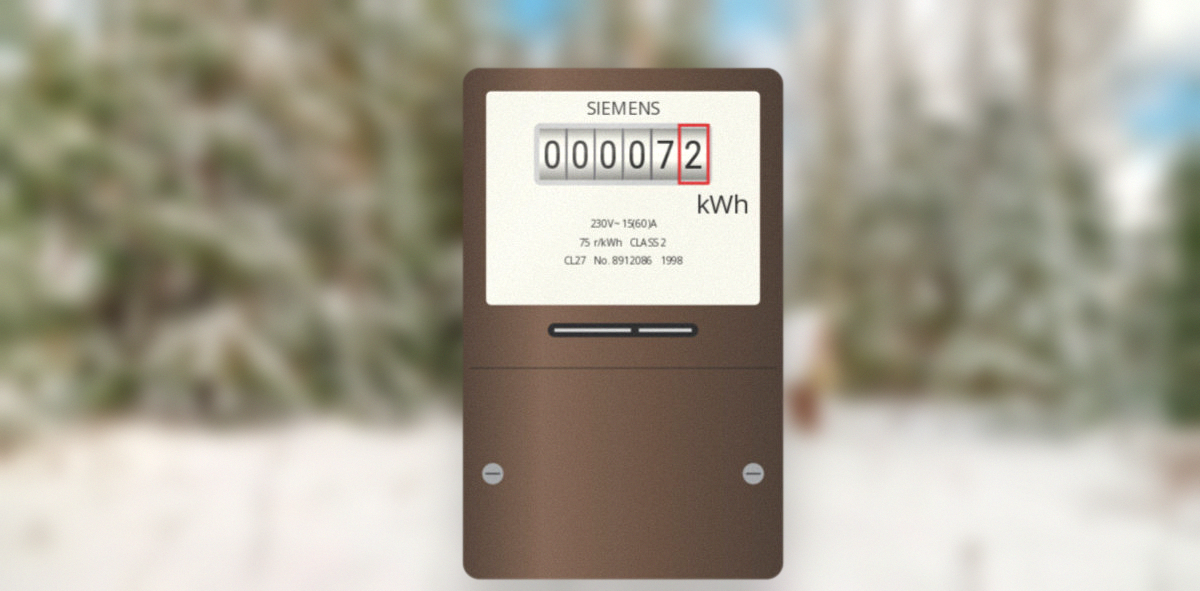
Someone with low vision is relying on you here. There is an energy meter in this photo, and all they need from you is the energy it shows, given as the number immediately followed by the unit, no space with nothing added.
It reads 7.2kWh
